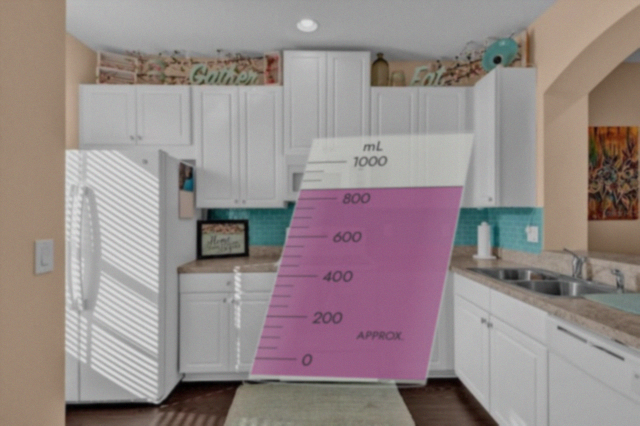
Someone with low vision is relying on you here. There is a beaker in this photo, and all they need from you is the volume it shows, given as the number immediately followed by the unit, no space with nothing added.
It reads 850mL
